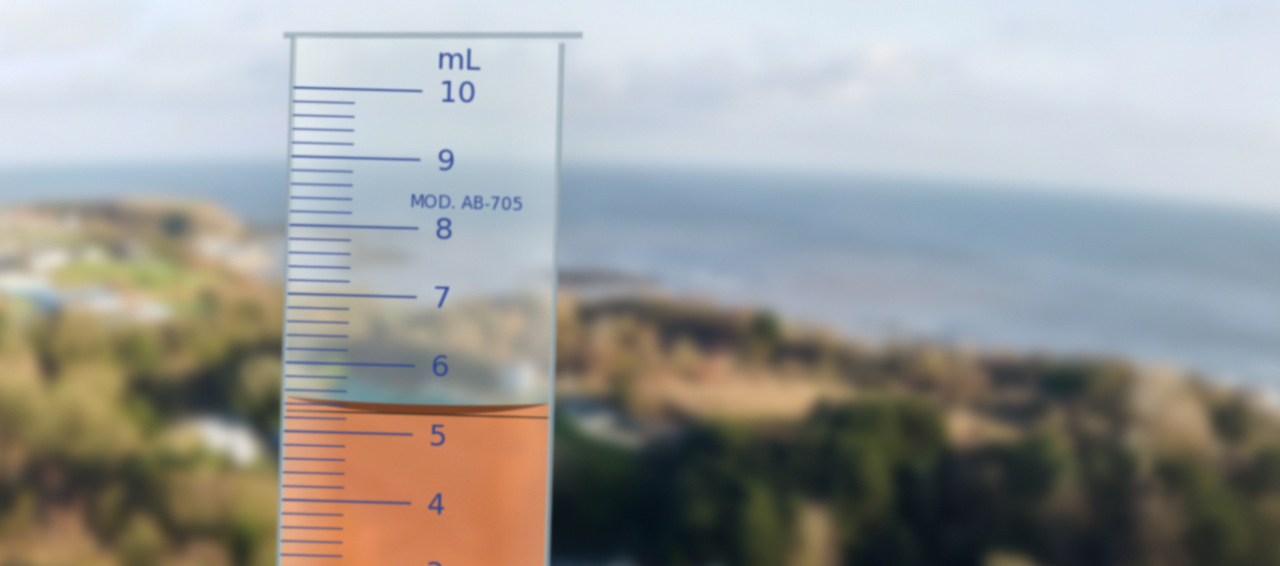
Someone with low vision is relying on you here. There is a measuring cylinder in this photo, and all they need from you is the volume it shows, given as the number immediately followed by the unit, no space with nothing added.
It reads 5.3mL
